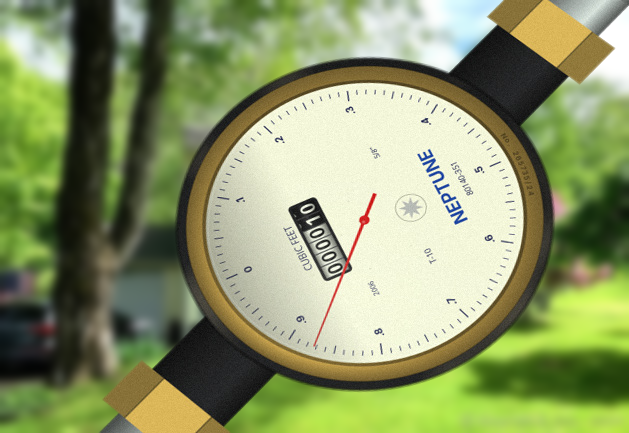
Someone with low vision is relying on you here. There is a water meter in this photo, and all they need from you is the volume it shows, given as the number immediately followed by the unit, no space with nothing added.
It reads 9.87ft³
